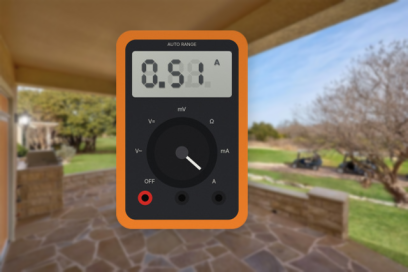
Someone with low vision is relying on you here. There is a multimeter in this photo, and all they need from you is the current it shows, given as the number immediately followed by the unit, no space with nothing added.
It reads 0.51A
